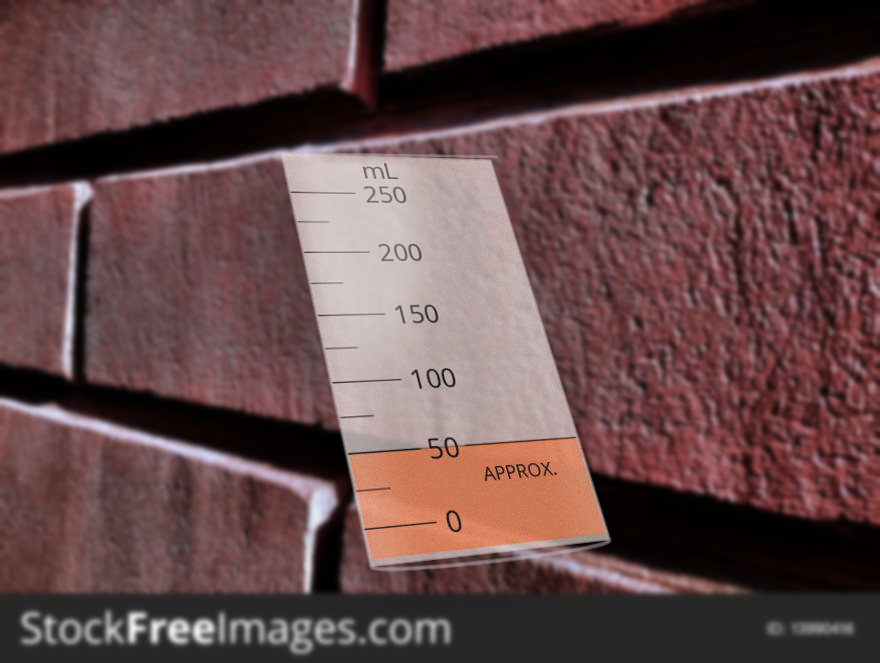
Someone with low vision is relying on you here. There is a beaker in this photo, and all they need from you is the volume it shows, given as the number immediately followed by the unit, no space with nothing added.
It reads 50mL
